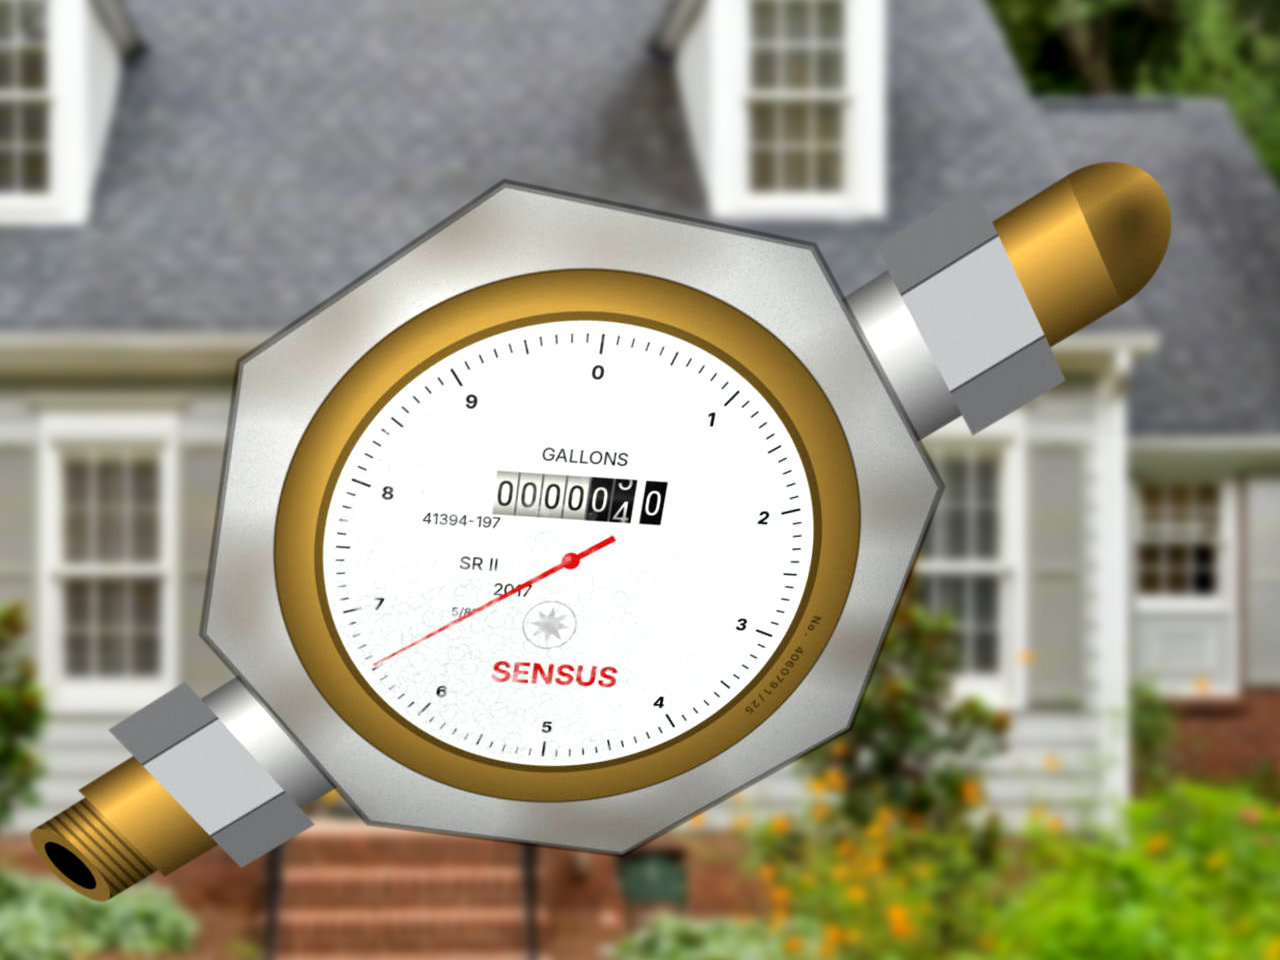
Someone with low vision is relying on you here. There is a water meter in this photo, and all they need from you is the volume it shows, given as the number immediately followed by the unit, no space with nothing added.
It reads 36.5gal
